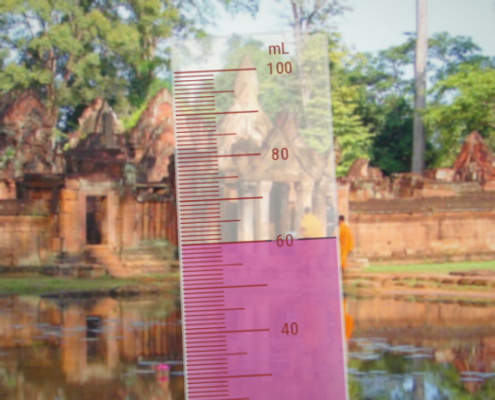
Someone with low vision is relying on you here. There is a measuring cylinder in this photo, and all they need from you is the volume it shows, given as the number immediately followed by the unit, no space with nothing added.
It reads 60mL
